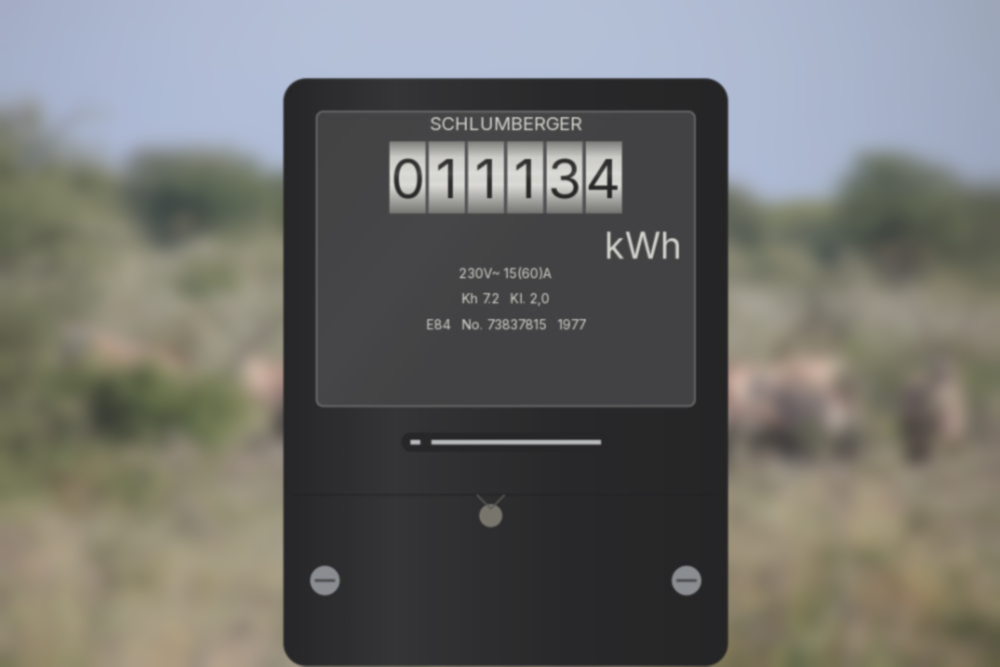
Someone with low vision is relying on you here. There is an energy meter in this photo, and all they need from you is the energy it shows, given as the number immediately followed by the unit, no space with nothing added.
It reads 11134kWh
